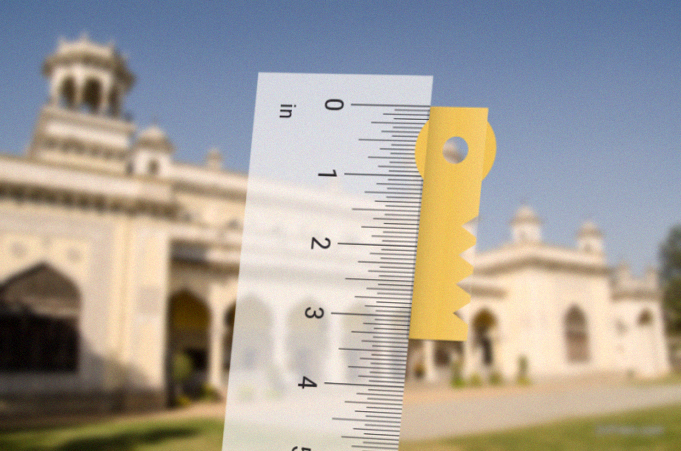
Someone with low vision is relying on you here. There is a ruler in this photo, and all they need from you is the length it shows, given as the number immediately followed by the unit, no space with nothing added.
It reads 3.3125in
